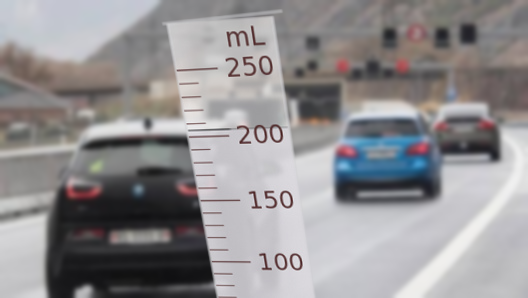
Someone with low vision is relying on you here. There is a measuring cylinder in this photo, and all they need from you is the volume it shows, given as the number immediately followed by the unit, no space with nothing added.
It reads 205mL
